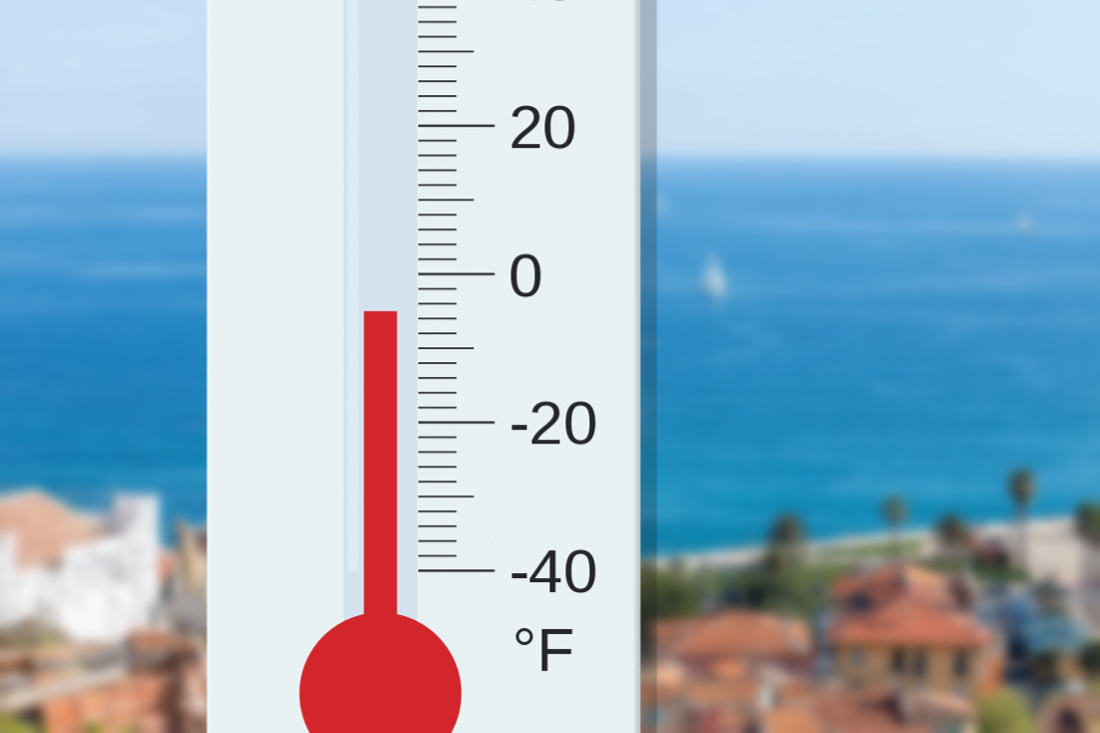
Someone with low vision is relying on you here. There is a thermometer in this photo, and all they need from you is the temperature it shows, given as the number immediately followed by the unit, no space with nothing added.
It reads -5°F
